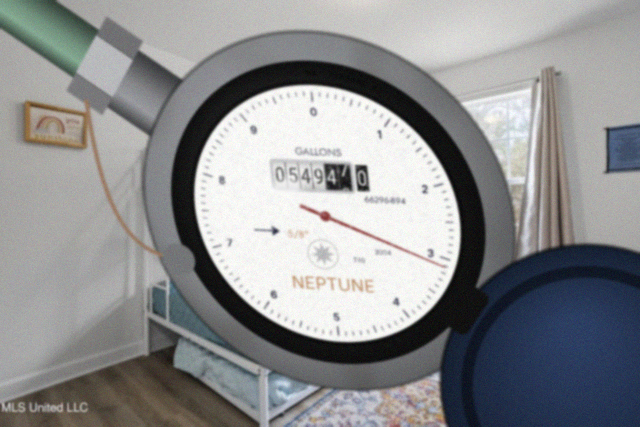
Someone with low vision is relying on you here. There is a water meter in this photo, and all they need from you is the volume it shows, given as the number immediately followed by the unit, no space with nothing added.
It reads 549473.1gal
